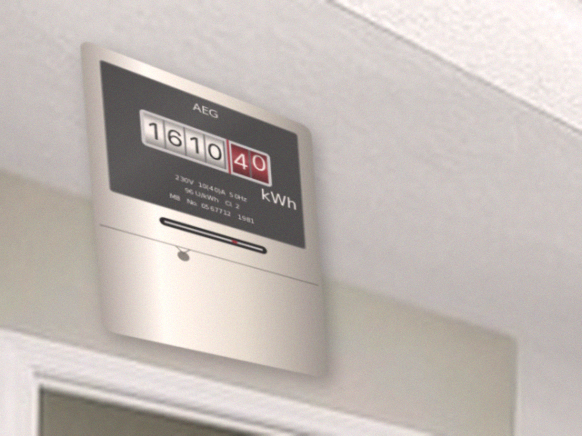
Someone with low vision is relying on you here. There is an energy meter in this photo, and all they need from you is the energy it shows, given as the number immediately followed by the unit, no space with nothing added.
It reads 1610.40kWh
